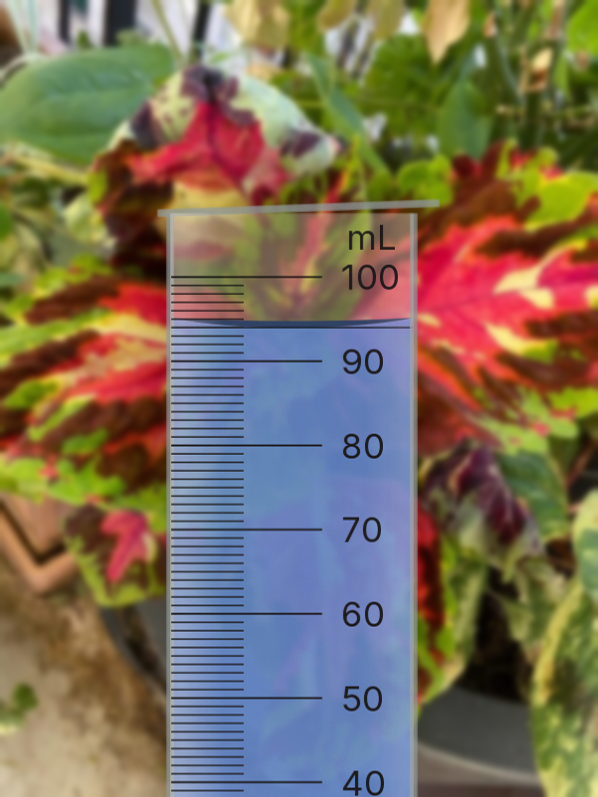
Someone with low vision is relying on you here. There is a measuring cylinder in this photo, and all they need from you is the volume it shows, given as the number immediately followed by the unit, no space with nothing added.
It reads 94mL
